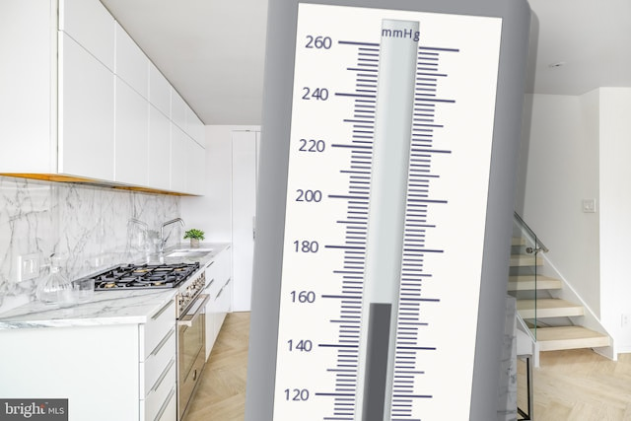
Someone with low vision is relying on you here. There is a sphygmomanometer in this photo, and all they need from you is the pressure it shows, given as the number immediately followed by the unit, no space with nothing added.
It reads 158mmHg
